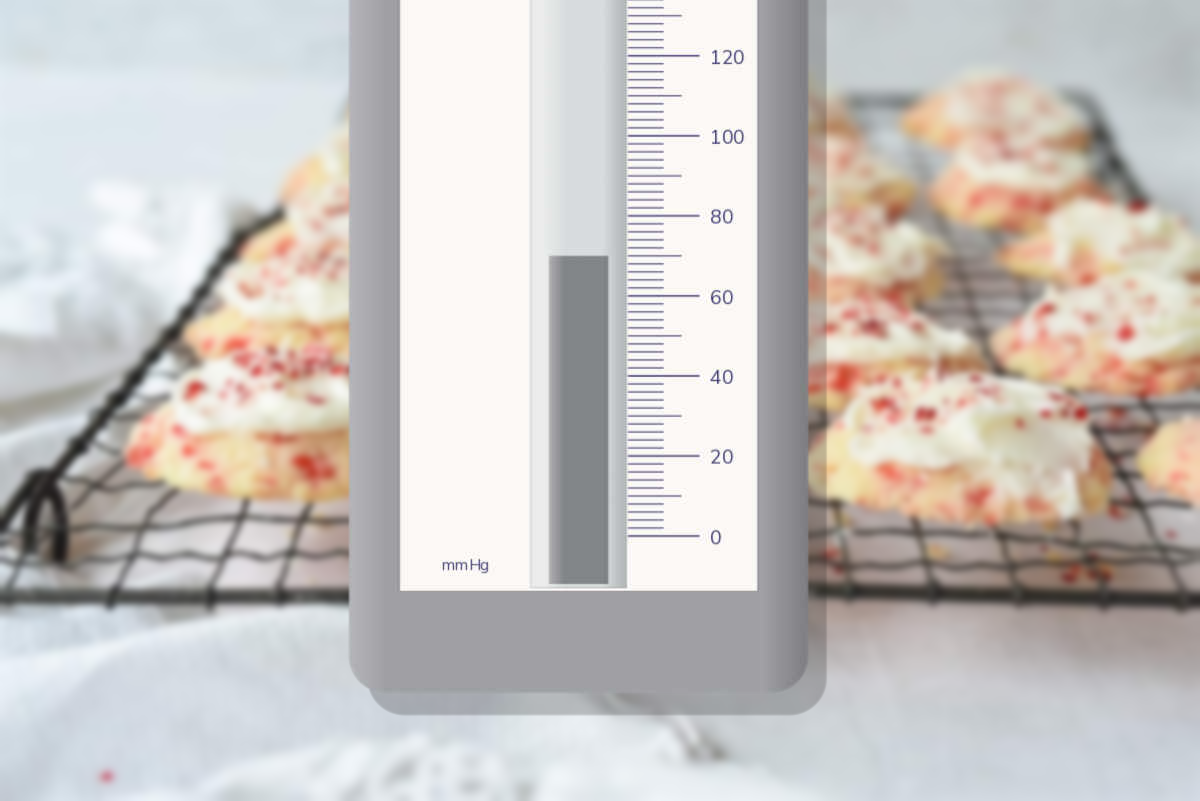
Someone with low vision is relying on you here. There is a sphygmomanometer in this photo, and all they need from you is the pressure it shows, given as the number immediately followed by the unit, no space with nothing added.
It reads 70mmHg
